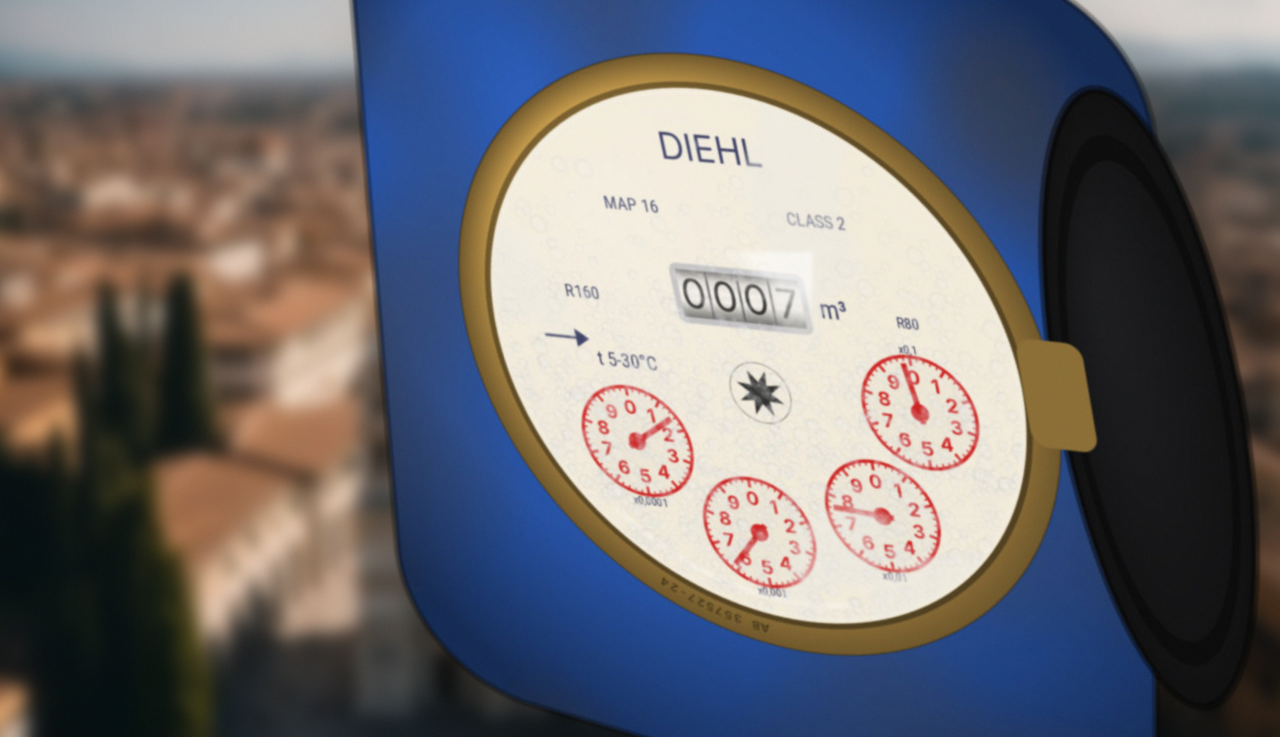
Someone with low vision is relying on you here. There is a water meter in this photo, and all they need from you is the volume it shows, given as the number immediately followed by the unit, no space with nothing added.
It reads 6.9761m³
